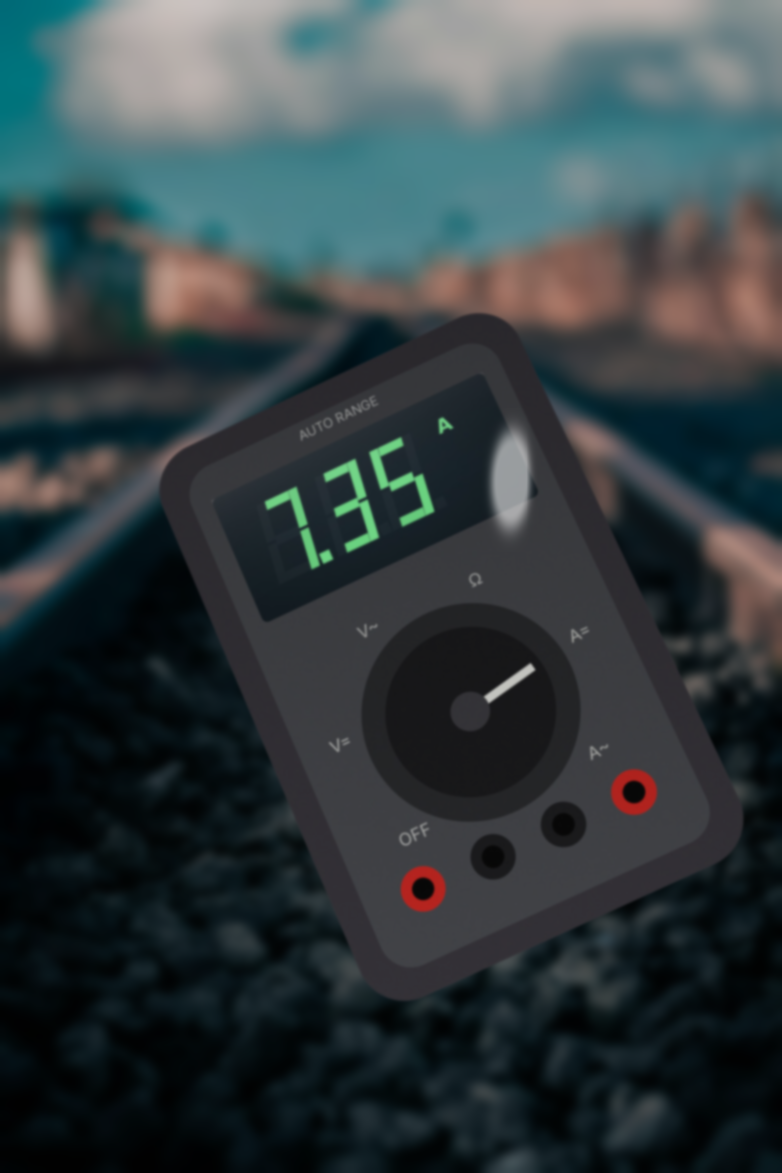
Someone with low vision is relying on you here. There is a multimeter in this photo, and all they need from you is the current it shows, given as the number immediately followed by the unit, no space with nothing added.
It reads 7.35A
